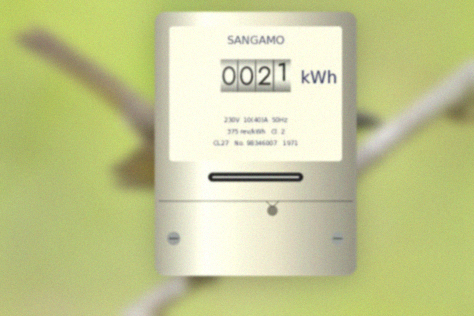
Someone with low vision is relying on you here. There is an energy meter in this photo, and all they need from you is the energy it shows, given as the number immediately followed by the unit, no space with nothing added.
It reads 21kWh
